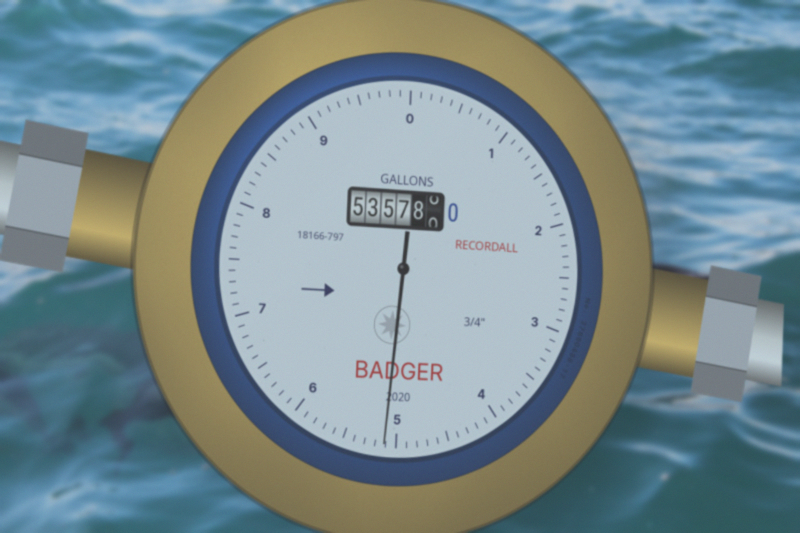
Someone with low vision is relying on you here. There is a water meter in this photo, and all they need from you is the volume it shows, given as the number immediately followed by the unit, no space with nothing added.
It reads 5357885.1gal
